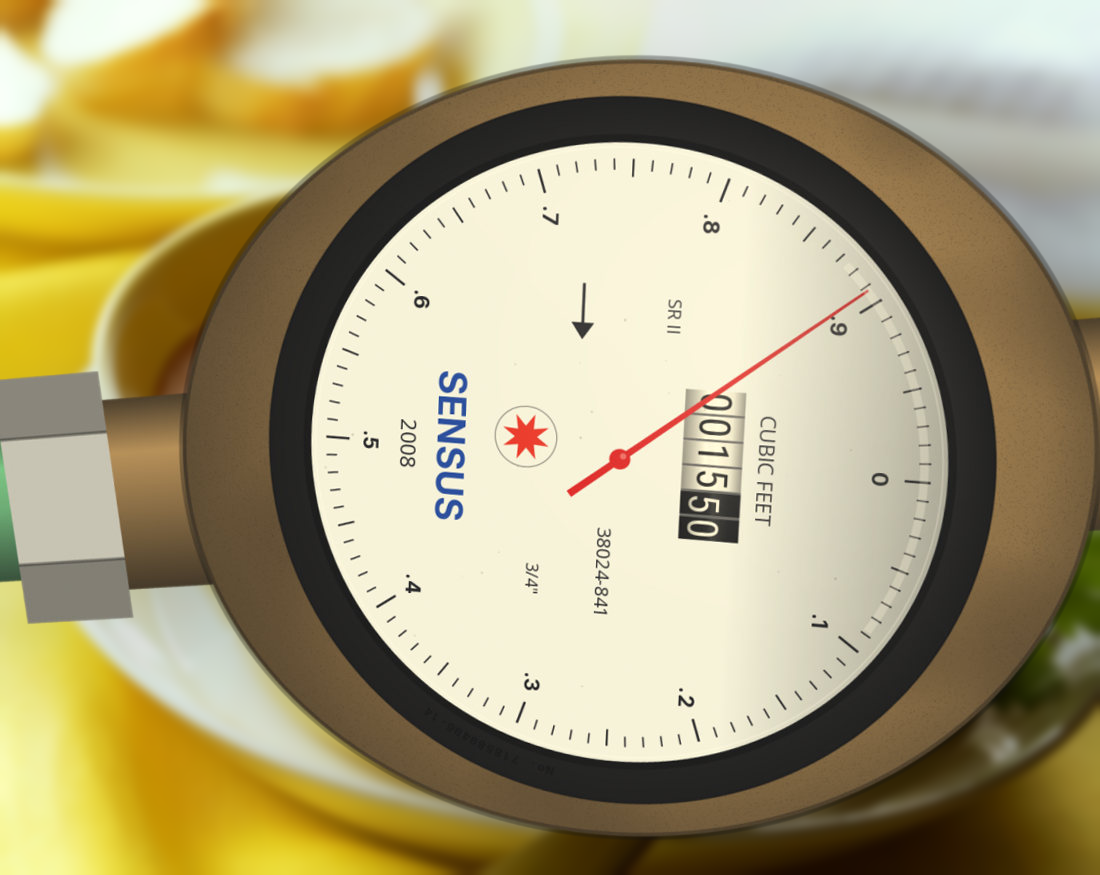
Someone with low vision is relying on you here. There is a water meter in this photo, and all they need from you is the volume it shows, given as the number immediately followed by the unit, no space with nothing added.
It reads 1549.89ft³
